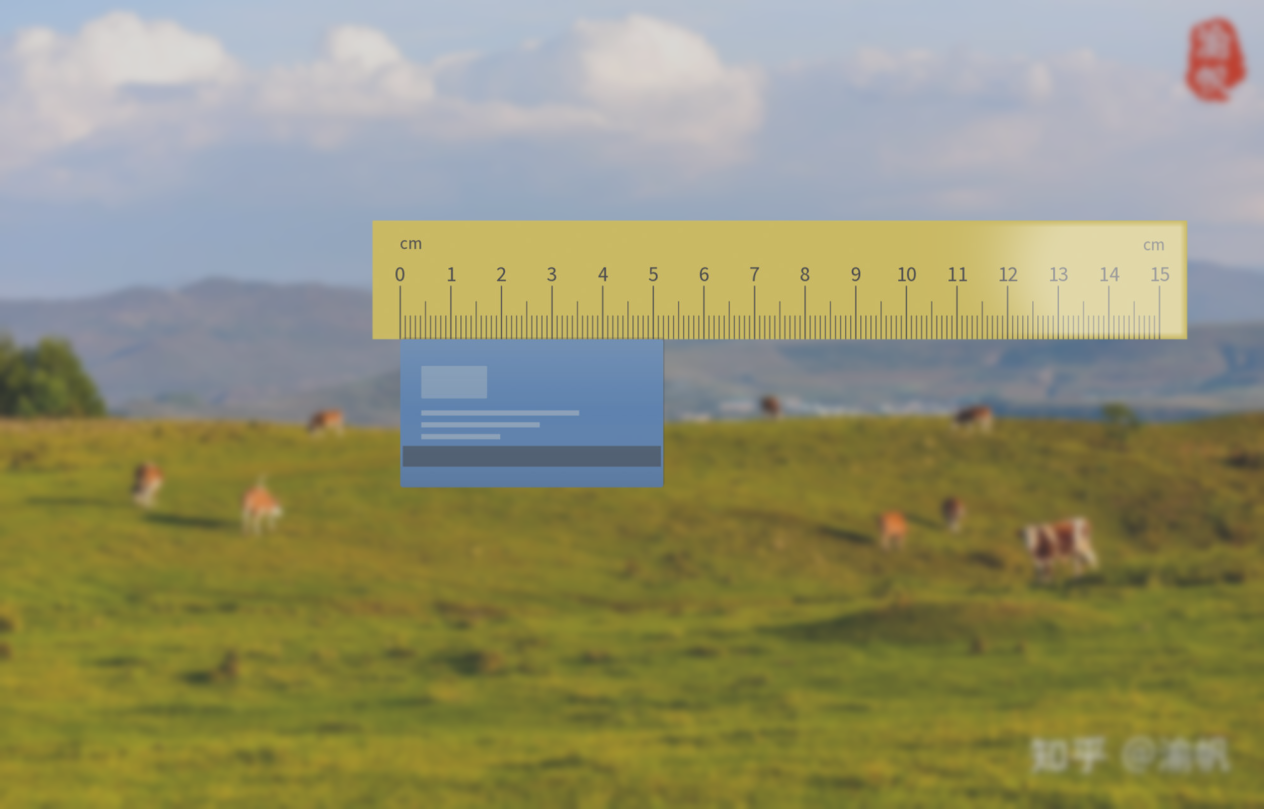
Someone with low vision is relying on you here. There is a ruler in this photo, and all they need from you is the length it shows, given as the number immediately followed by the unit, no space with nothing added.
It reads 5.2cm
